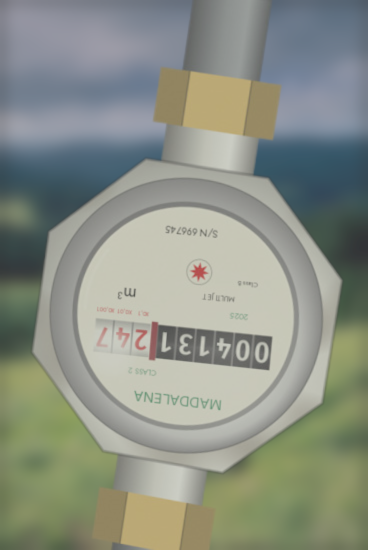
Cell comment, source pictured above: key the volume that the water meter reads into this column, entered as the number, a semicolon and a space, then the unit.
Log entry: 4131.247; m³
